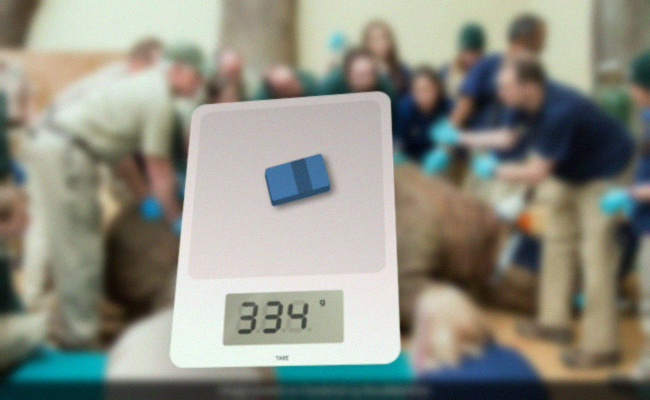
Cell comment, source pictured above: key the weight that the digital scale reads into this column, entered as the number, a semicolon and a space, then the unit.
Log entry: 334; g
